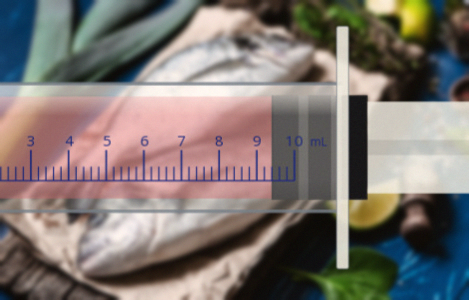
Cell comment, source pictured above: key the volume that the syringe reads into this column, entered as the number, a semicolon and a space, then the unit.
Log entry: 9.4; mL
